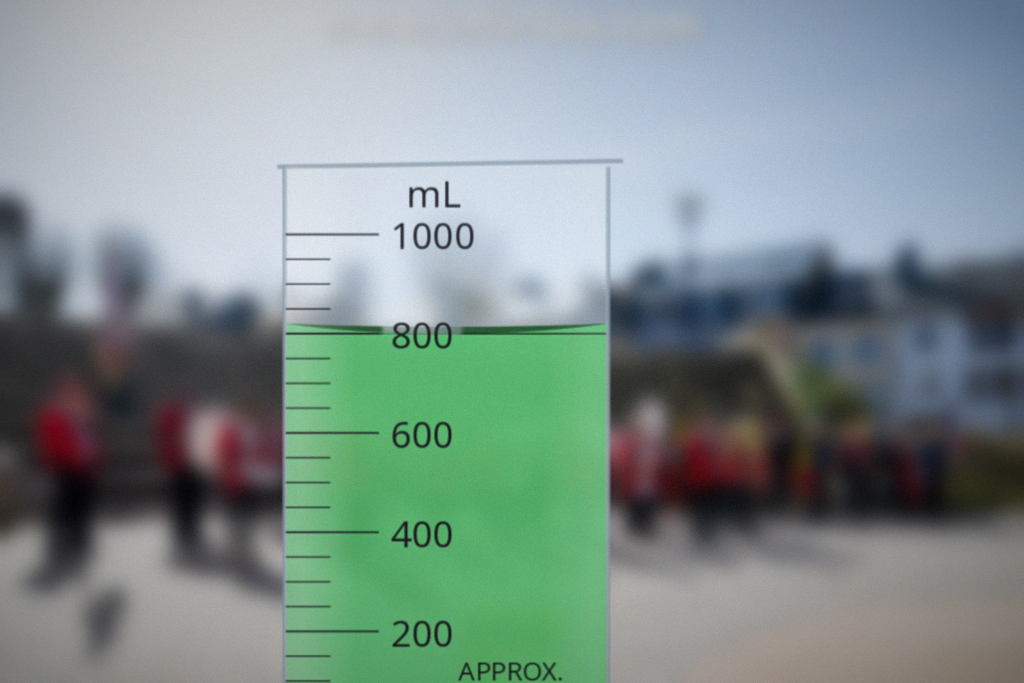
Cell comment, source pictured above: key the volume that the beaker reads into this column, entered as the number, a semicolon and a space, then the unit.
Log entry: 800; mL
